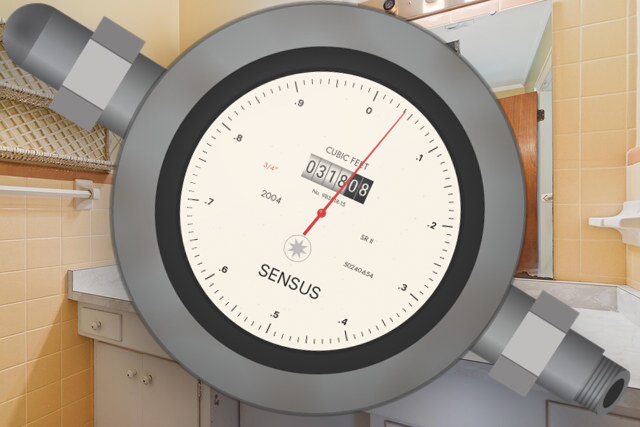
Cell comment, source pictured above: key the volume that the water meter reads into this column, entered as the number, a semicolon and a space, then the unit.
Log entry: 31808.04; ft³
